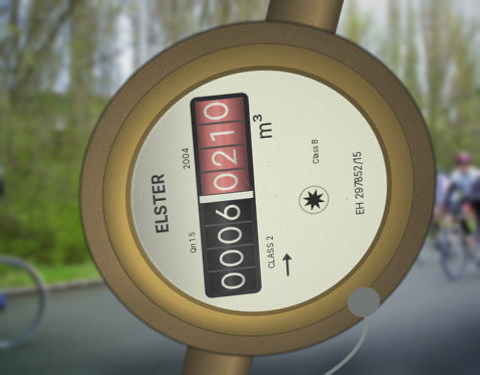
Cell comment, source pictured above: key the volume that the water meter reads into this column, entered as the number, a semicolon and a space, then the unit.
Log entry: 6.0210; m³
